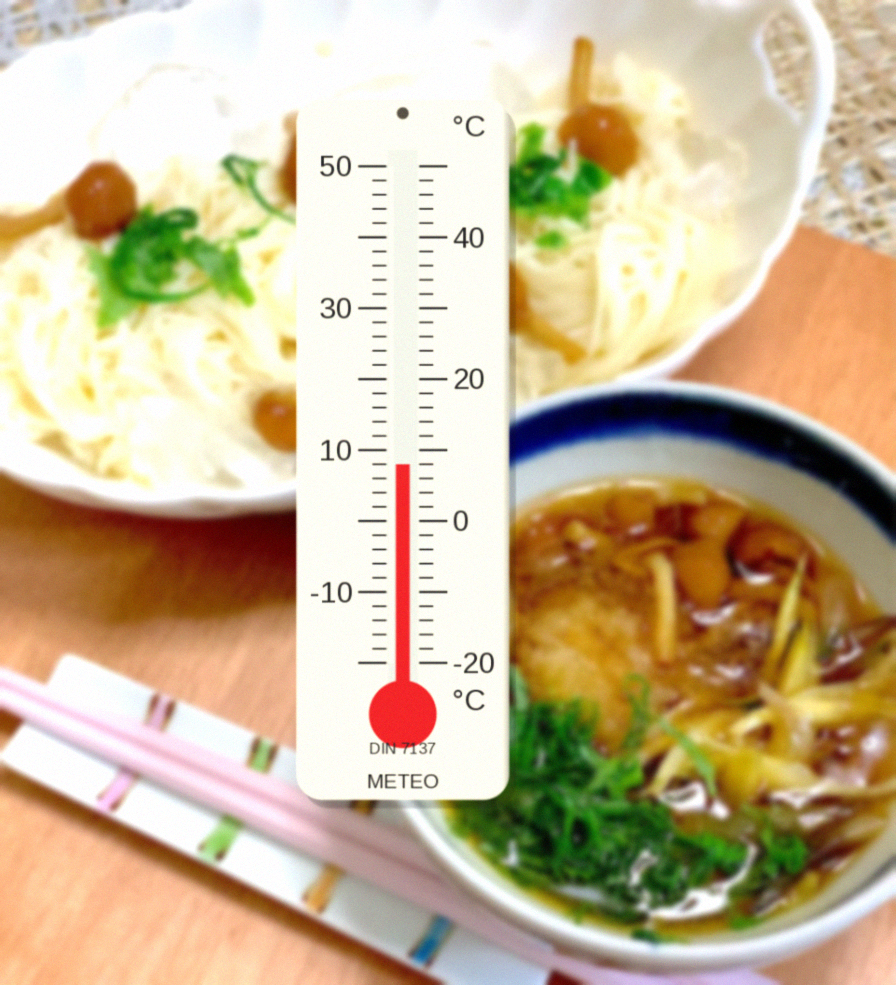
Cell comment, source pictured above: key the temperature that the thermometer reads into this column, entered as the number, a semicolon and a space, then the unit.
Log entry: 8; °C
